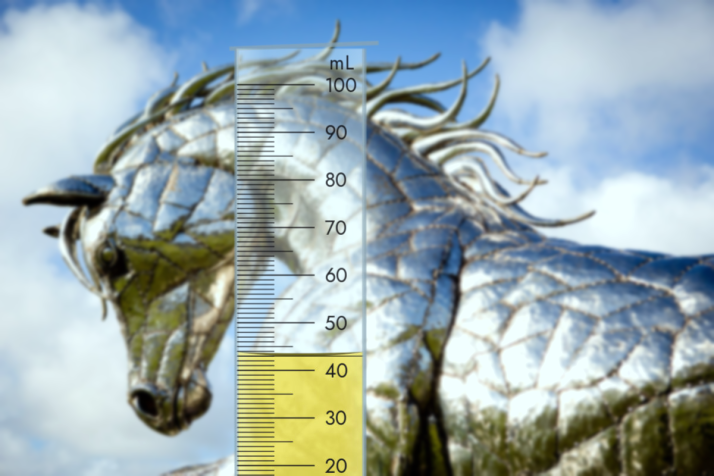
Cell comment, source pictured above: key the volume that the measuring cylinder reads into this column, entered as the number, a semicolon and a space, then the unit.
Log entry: 43; mL
